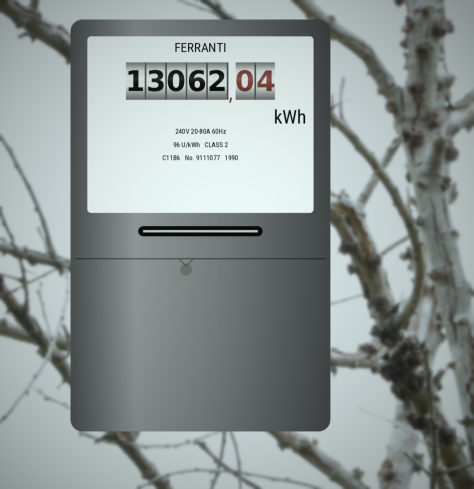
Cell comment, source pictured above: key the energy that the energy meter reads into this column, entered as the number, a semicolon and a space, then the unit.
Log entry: 13062.04; kWh
